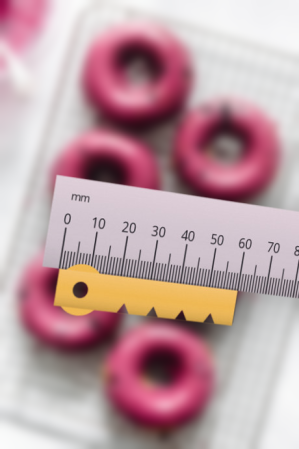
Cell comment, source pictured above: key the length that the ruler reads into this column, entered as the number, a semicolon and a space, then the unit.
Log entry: 60; mm
